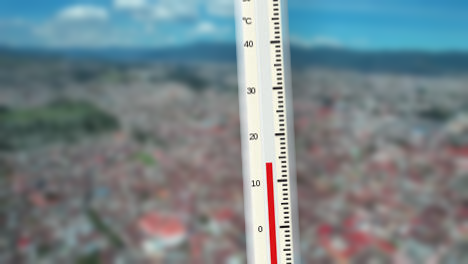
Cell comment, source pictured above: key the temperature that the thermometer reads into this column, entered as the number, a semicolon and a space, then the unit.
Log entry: 14; °C
